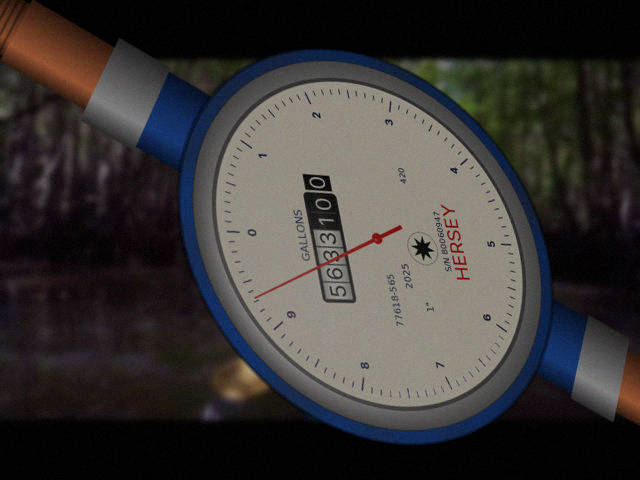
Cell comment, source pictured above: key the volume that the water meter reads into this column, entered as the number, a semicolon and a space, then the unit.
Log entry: 5633099.3; gal
